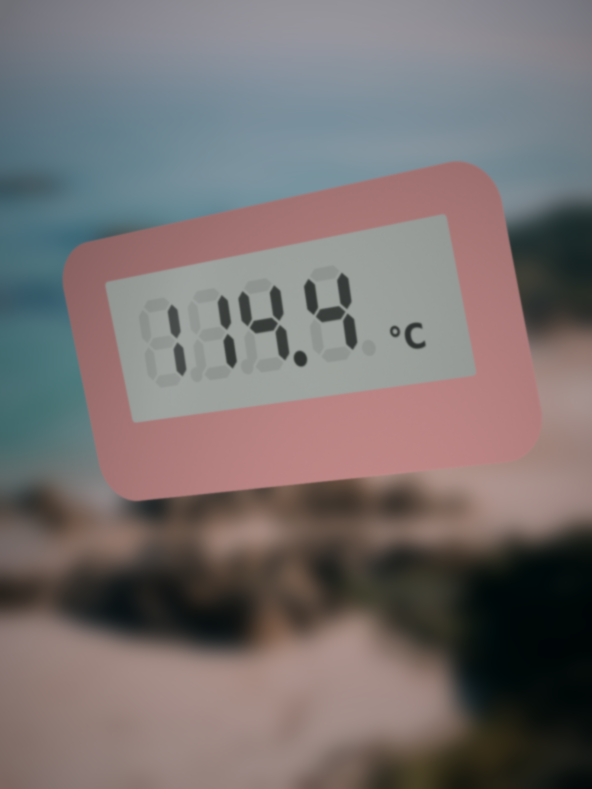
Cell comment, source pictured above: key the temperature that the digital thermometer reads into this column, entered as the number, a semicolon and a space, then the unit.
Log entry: 114.4; °C
